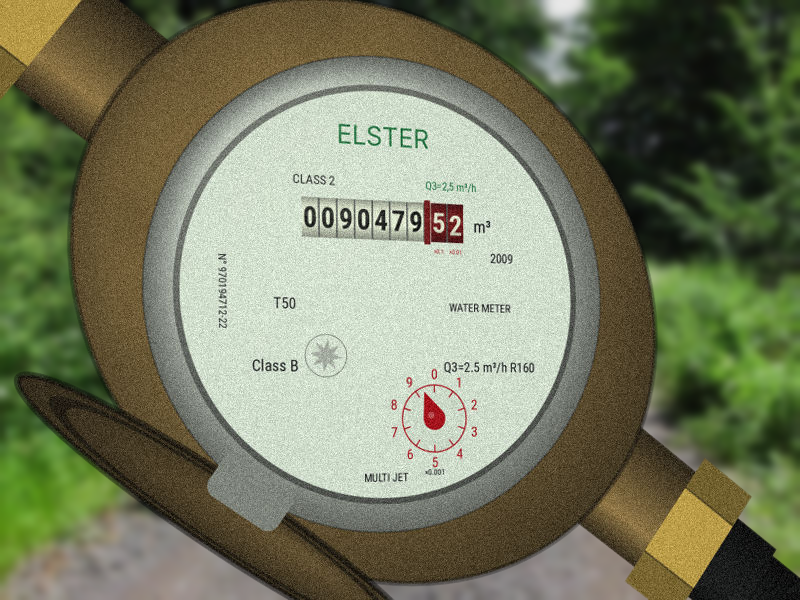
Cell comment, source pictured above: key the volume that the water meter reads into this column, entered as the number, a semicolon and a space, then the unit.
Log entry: 90479.519; m³
